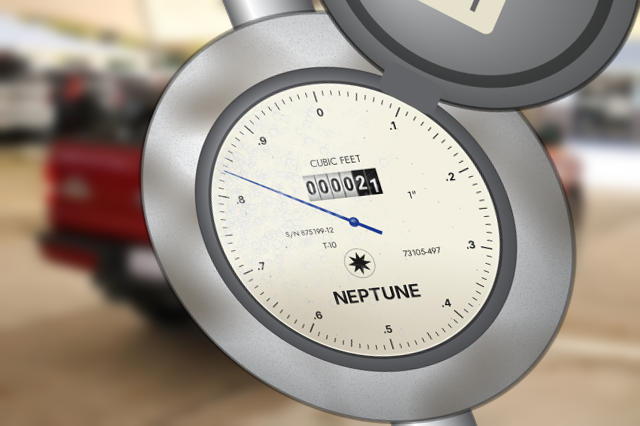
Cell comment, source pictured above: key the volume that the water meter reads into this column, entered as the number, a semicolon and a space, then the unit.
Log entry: 20.83; ft³
